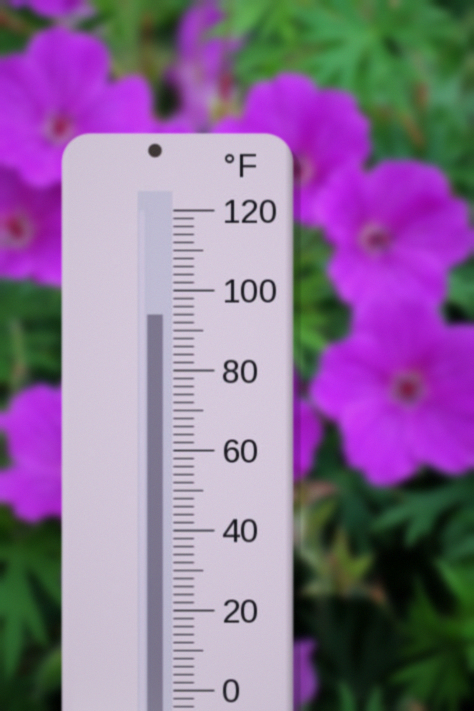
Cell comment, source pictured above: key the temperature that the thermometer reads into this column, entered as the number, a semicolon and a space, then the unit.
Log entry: 94; °F
